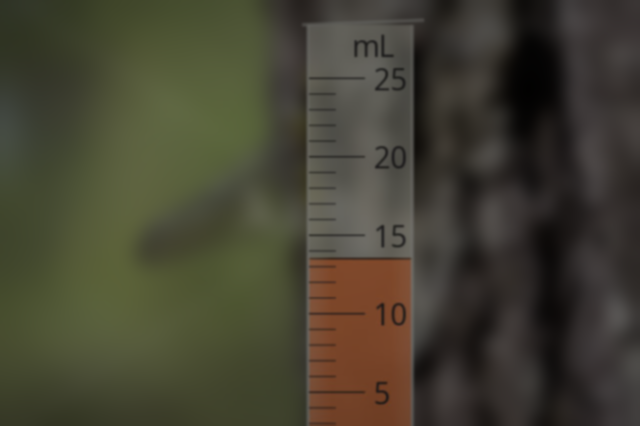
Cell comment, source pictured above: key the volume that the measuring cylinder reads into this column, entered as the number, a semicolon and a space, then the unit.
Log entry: 13.5; mL
